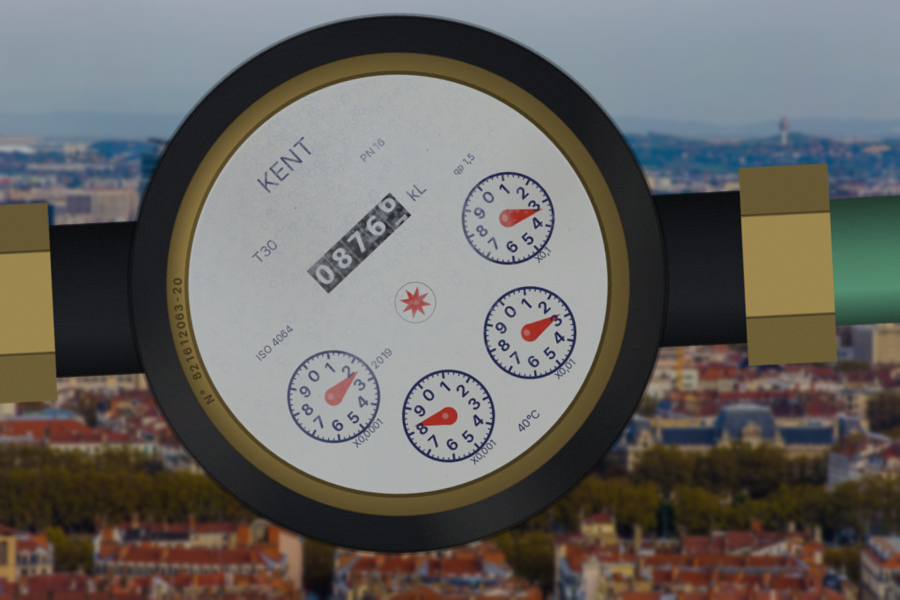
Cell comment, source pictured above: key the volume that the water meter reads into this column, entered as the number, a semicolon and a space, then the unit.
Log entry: 8766.3282; kL
